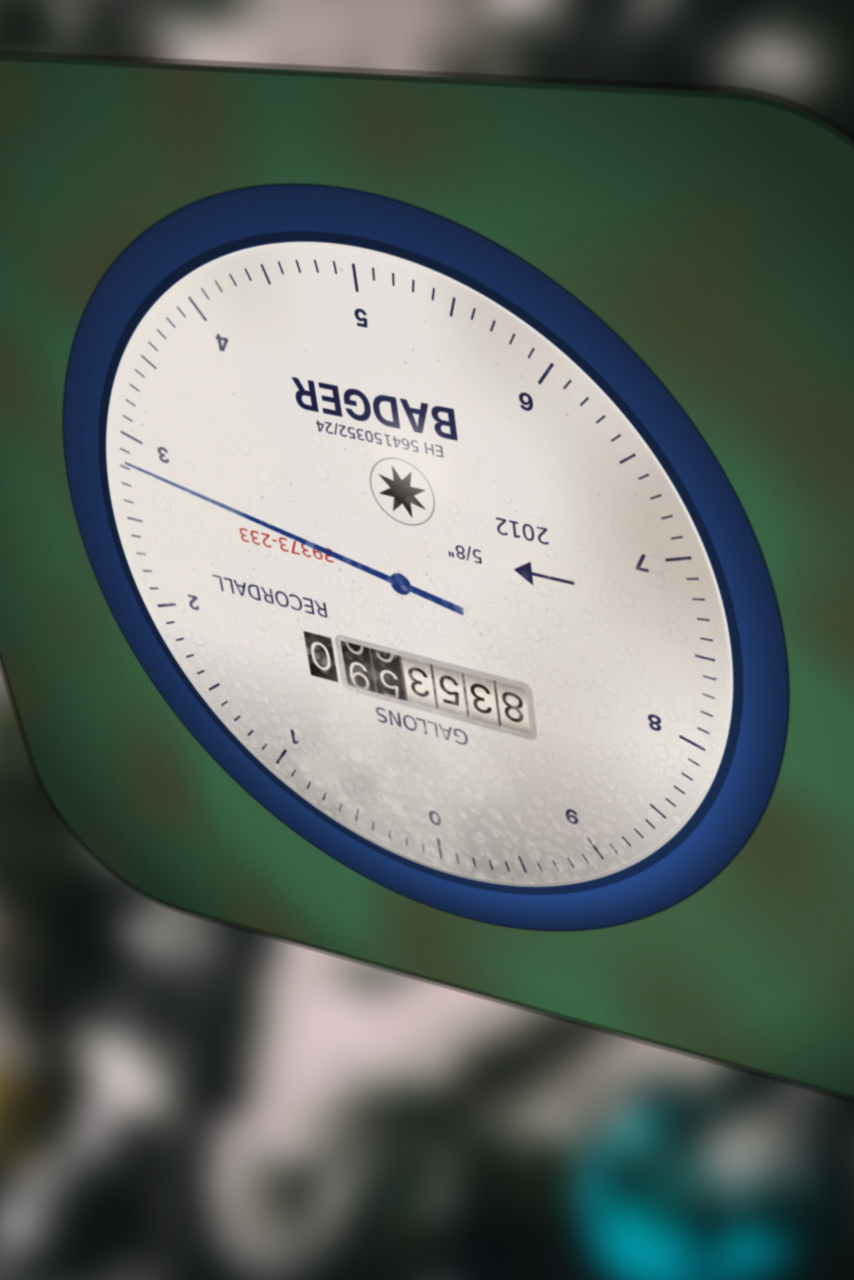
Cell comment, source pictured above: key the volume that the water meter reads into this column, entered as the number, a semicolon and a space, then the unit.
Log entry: 8353592.8; gal
